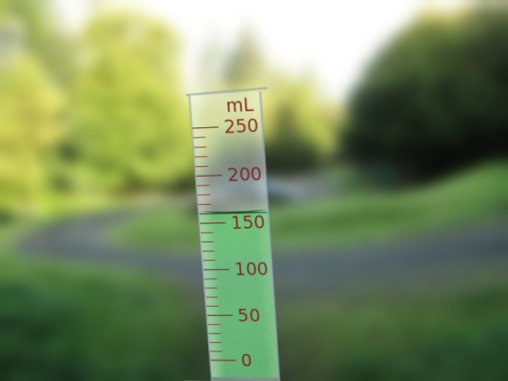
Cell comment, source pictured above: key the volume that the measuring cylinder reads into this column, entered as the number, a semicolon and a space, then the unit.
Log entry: 160; mL
